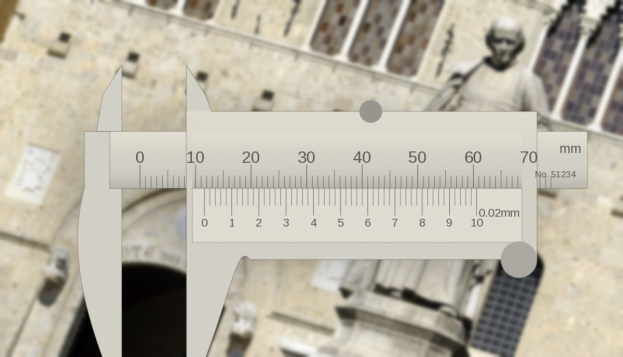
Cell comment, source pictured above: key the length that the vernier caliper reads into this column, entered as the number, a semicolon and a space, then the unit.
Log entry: 11.6; mm
